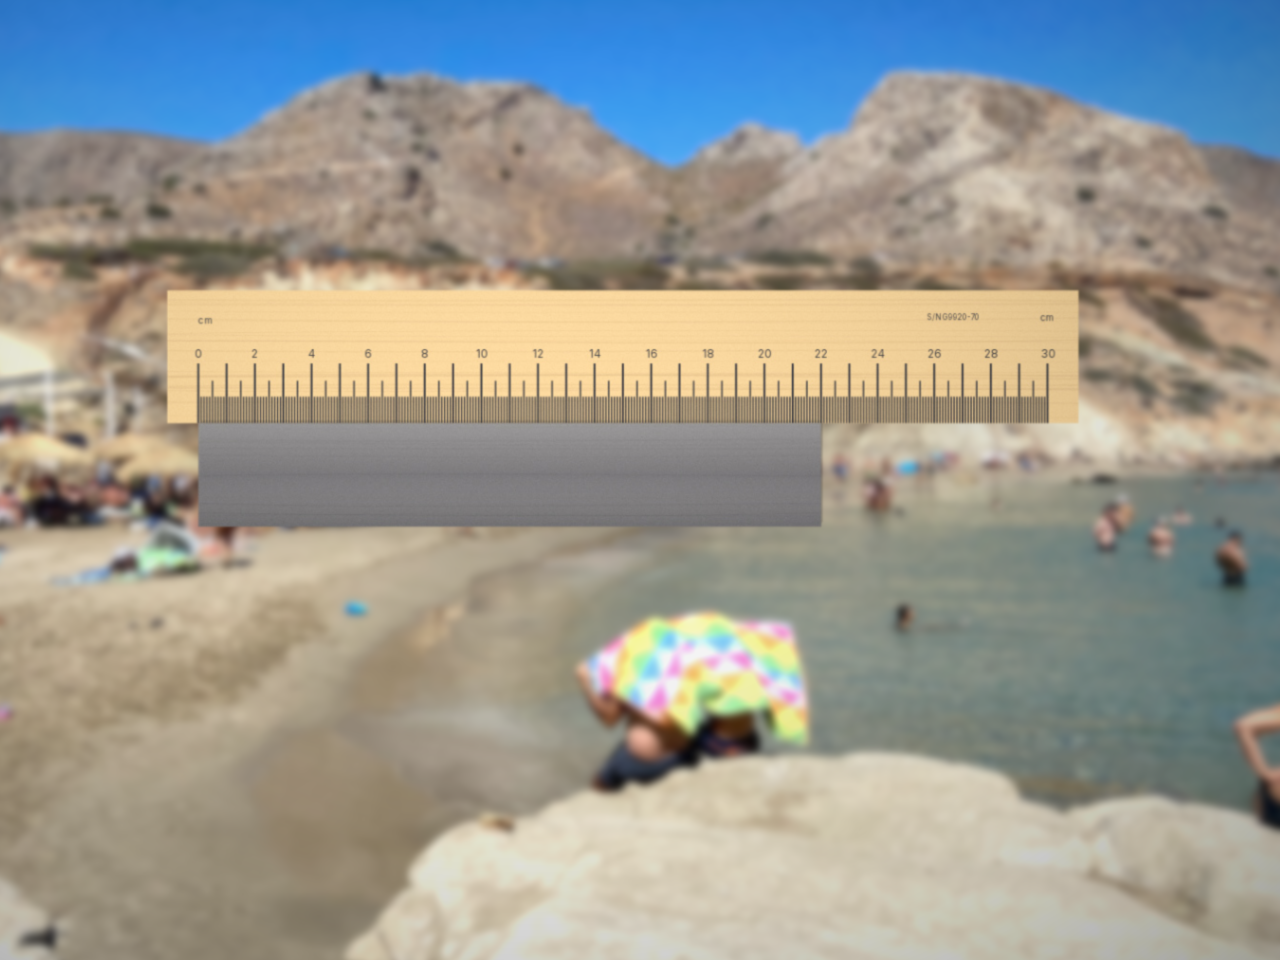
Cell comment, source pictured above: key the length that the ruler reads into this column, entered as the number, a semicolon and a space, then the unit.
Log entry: 22; cm
